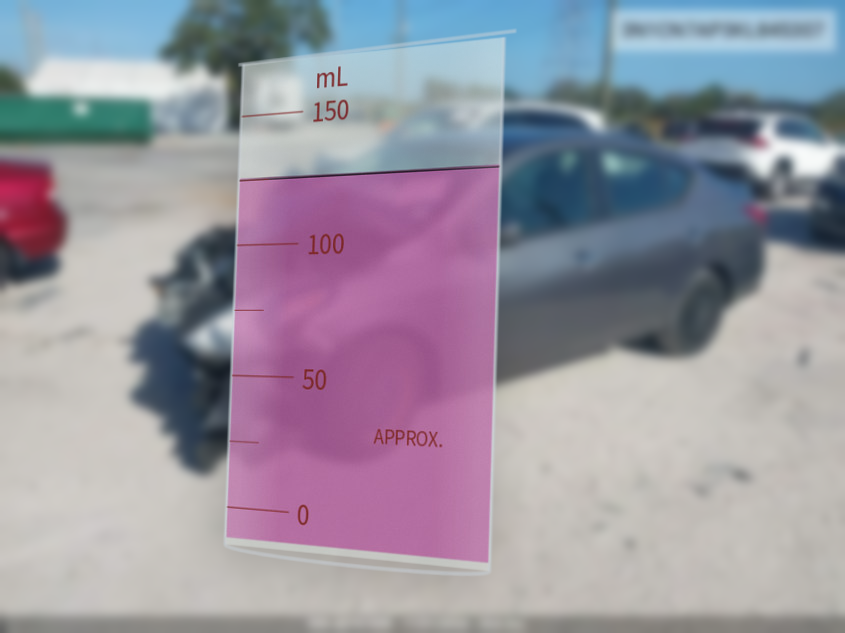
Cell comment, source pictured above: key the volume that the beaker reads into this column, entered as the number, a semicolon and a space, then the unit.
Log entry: 125; mL
